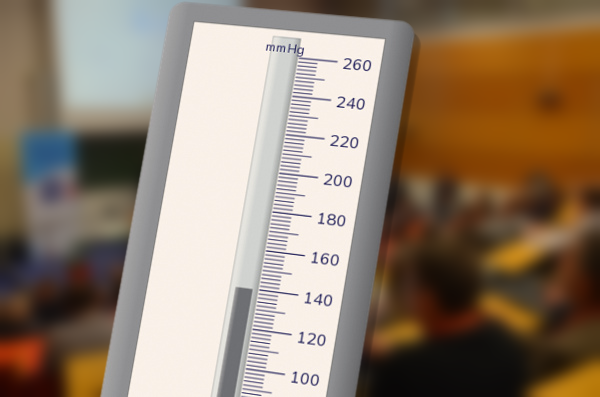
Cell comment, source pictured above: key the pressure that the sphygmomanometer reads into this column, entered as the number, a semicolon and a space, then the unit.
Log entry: 140; mmHg
